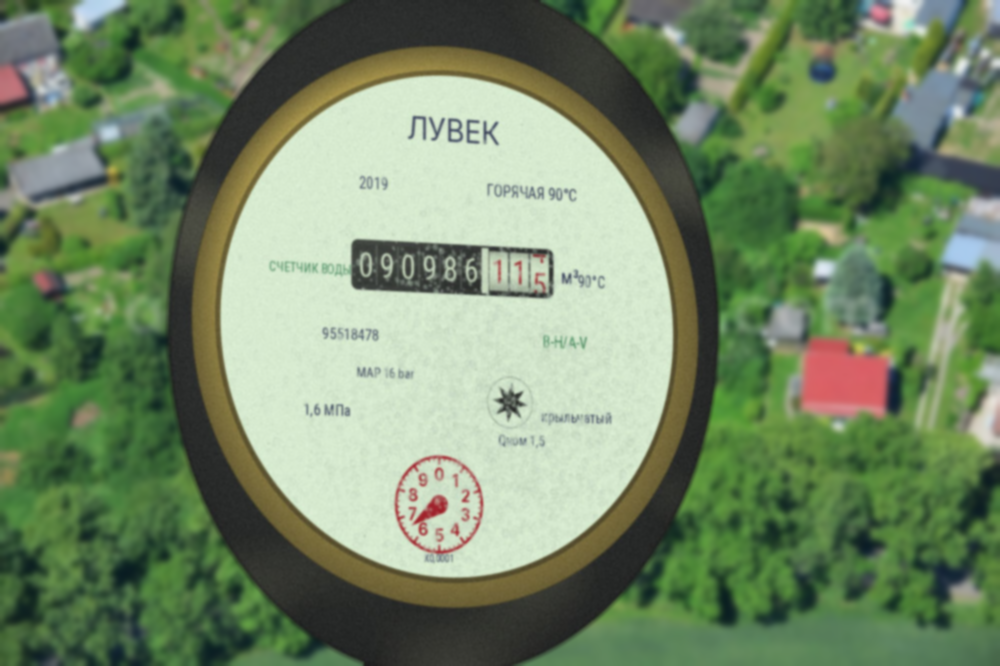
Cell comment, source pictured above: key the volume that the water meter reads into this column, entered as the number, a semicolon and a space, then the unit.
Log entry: 90986.1146; m³
